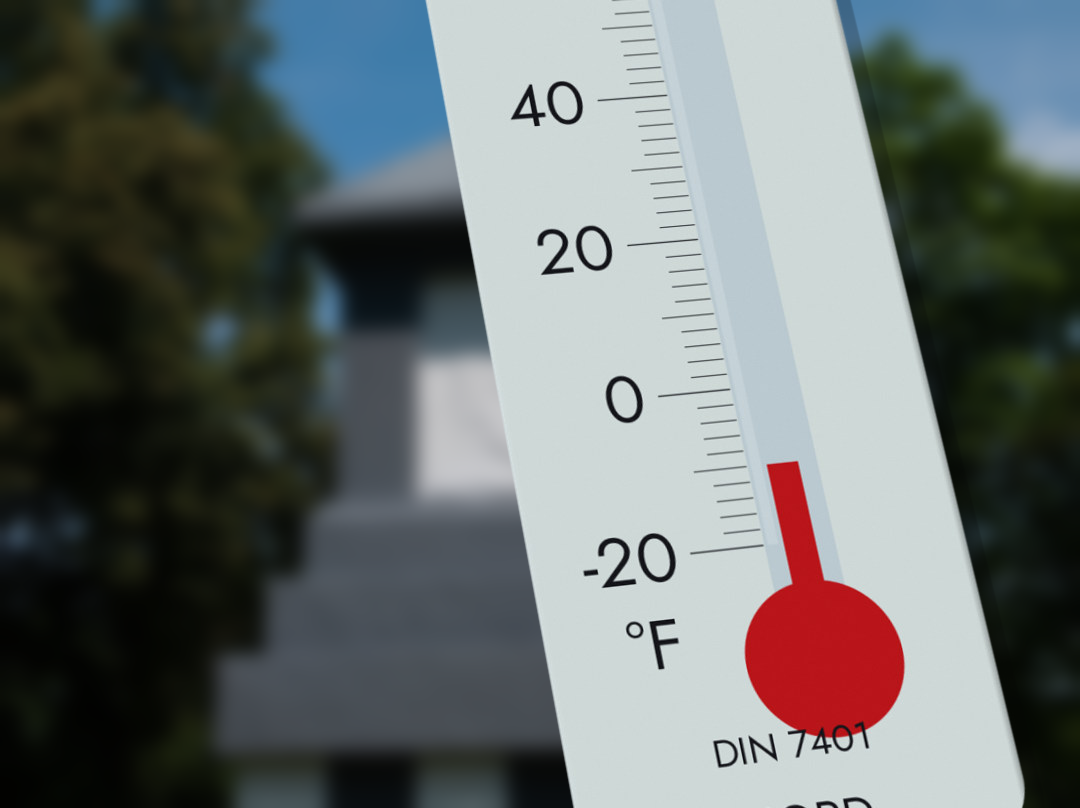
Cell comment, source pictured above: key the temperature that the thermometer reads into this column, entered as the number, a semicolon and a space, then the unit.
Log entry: -10; °F
